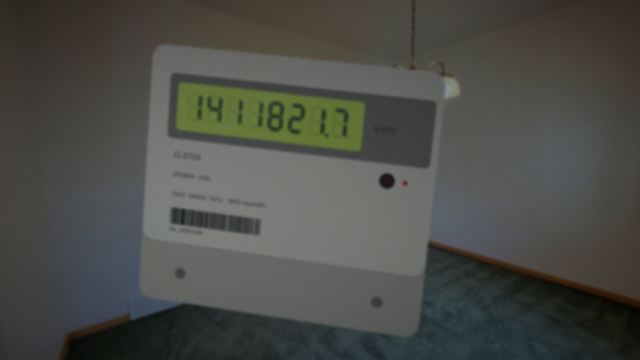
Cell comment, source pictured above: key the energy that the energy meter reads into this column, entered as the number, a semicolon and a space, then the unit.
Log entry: 1411821.7; kWh
